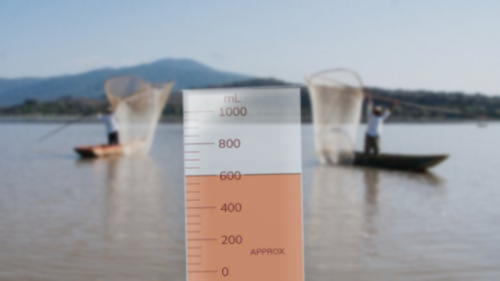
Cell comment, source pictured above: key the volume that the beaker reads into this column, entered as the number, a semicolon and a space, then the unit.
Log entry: 600; mL
